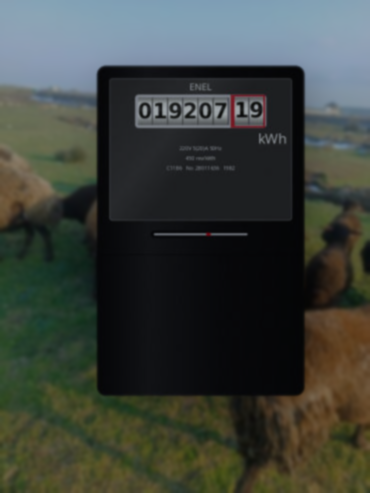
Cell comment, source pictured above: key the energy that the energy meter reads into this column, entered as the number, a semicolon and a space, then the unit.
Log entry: 19207.19; kWh
